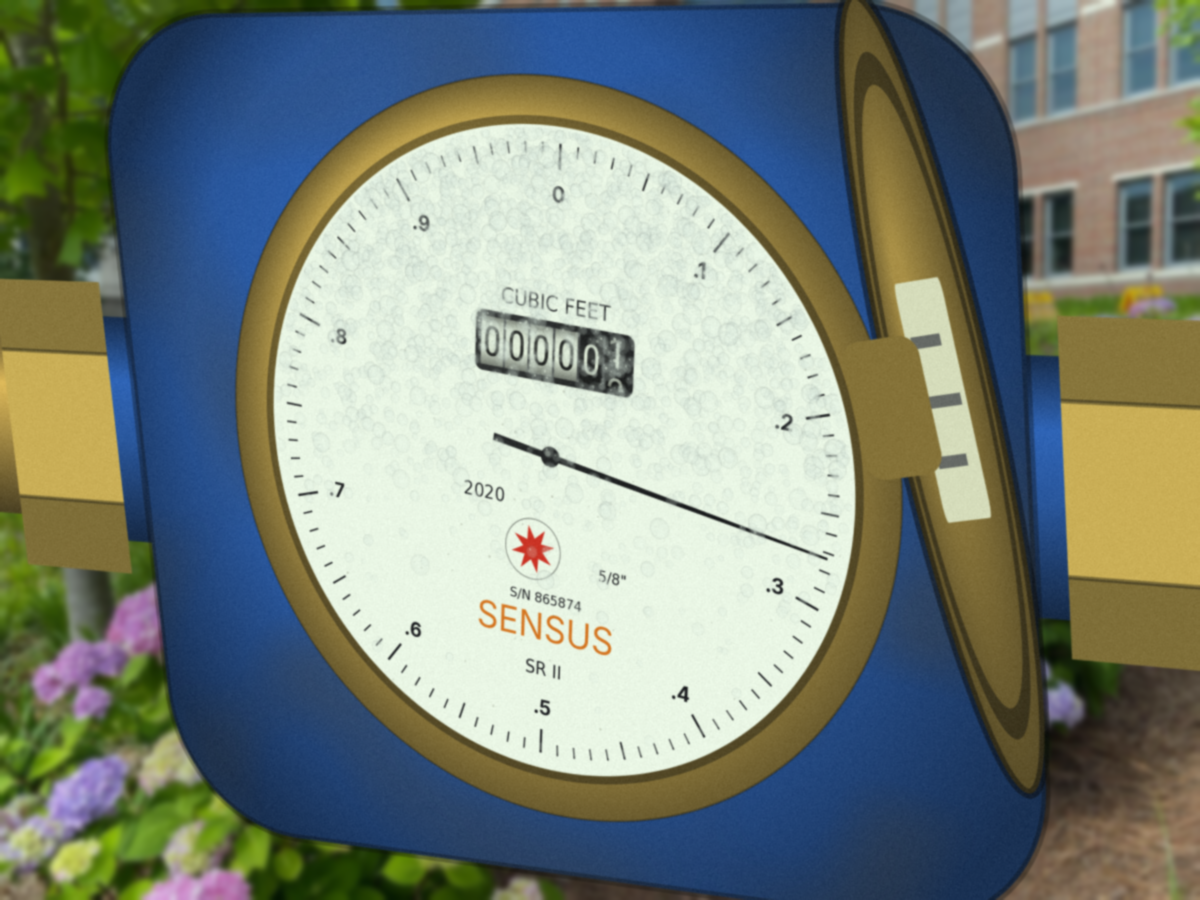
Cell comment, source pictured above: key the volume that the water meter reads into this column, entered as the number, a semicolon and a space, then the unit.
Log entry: 1.27; ft³
